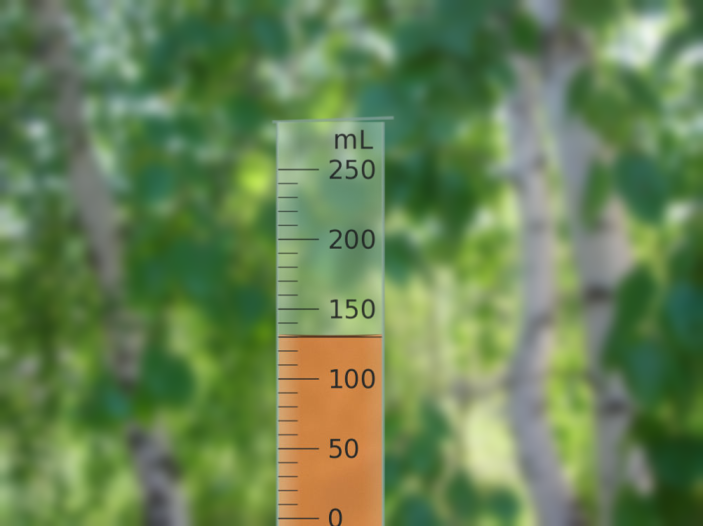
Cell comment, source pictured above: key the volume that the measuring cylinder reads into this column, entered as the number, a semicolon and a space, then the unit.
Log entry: 130; mL
